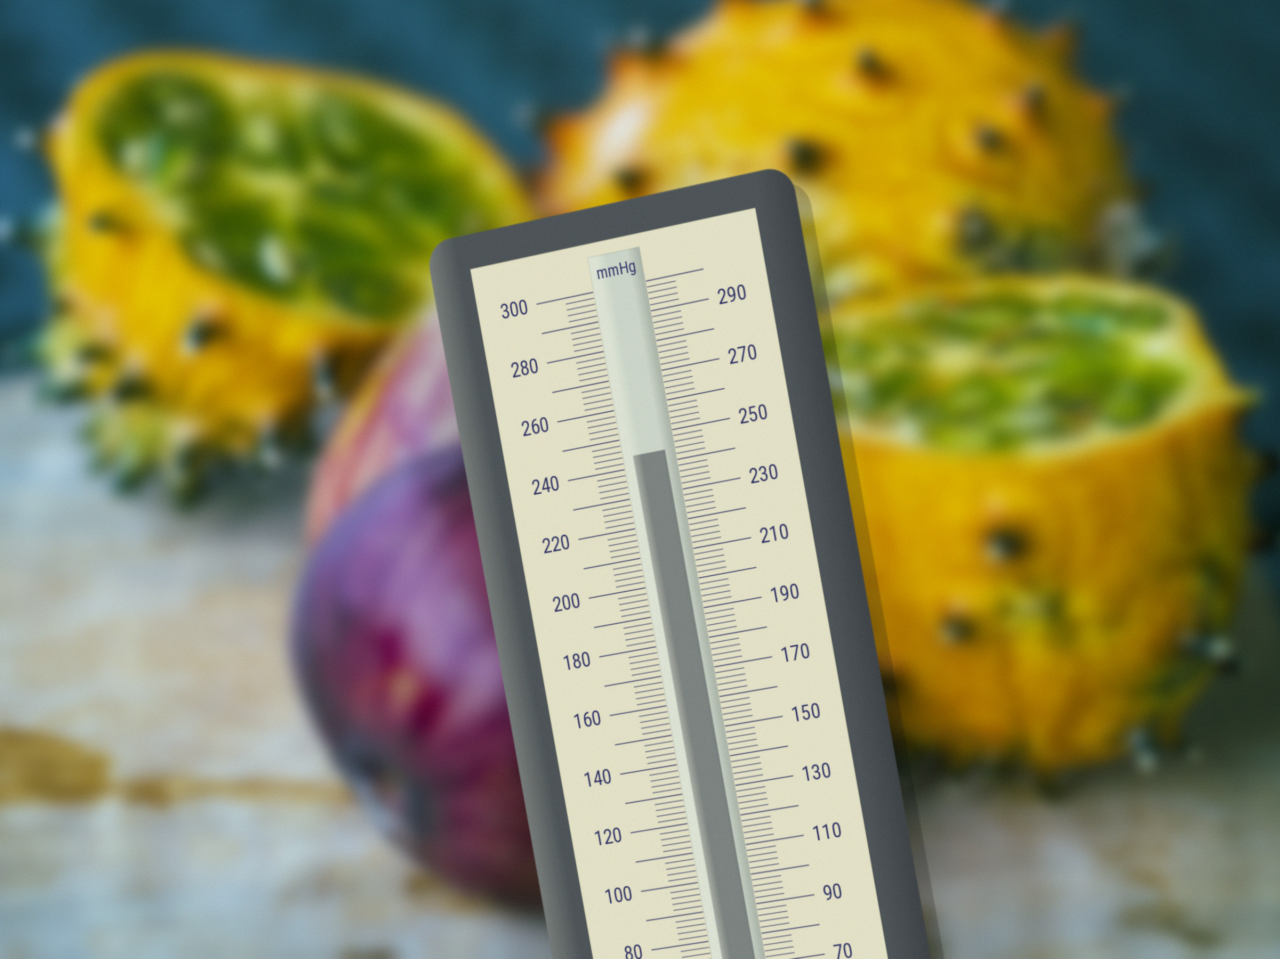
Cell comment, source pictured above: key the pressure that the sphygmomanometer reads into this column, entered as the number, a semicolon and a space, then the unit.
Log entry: 244; mmHg
